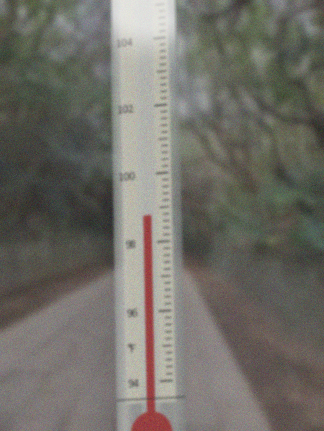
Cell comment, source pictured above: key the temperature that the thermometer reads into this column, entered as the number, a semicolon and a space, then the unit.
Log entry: 98.8; °F
